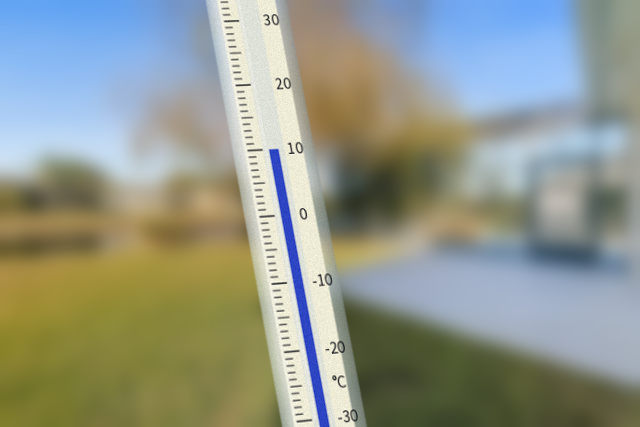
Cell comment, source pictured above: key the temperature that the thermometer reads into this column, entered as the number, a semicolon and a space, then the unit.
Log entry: 10; °C
